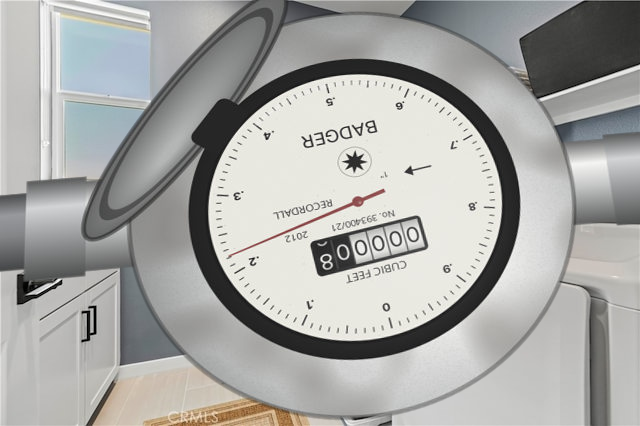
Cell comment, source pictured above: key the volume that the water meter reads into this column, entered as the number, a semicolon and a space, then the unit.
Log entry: 8.22; ft³
